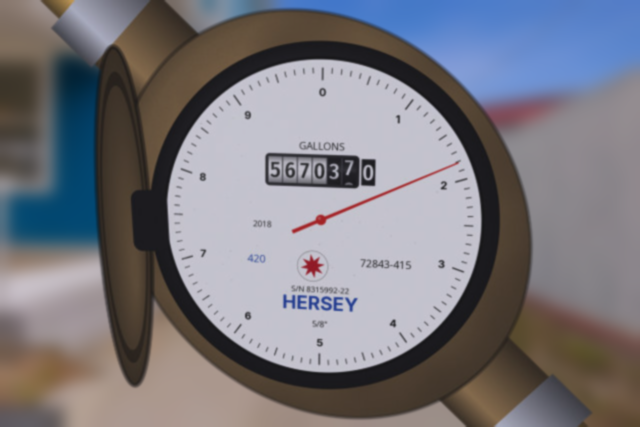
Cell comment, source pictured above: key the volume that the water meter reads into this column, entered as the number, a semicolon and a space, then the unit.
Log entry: 5670371.8; gal
